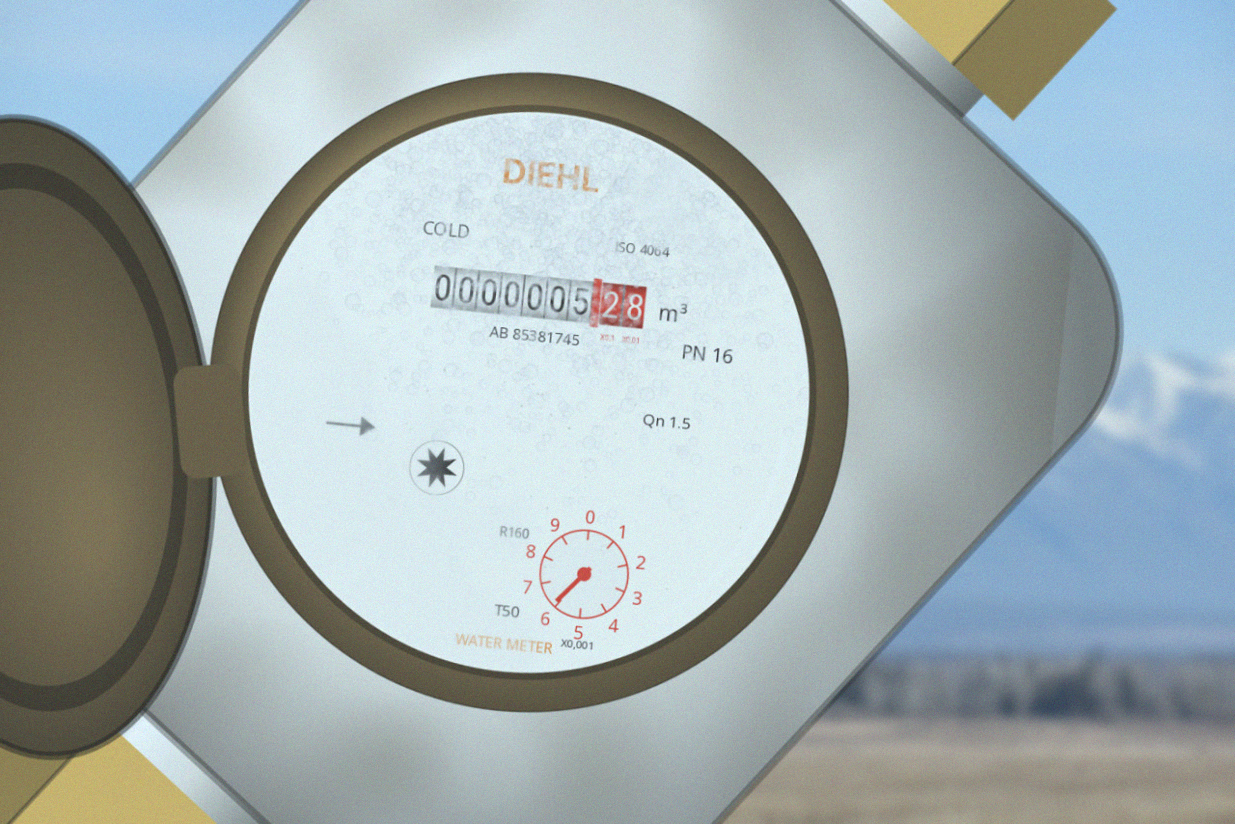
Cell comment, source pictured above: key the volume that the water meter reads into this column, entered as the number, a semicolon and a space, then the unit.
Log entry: 5.286; m³
